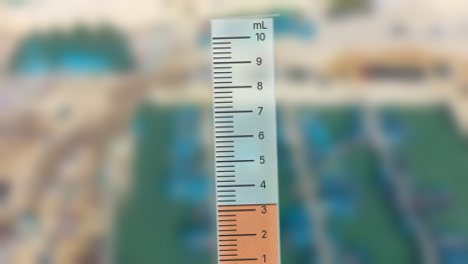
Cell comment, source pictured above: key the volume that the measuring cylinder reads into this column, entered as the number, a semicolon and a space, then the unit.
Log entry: 3.2; mL
